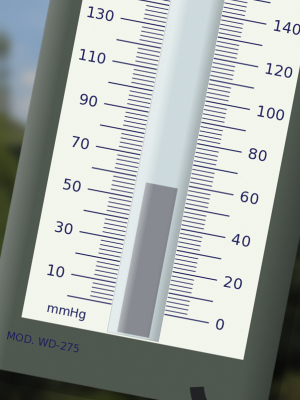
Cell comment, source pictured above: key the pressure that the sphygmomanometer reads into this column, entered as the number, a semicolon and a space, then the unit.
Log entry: 58; mmHg
